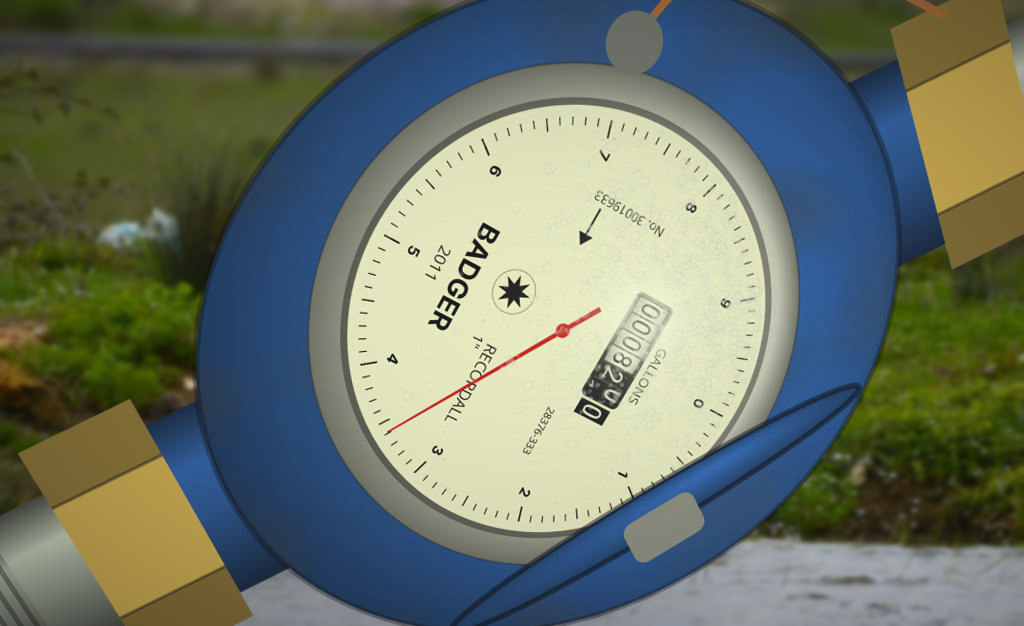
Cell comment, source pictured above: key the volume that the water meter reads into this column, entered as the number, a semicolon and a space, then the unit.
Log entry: 8203.4; gal
